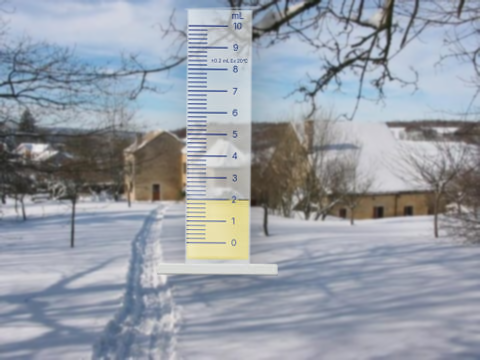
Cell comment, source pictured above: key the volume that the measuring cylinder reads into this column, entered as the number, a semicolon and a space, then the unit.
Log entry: 2; mL
